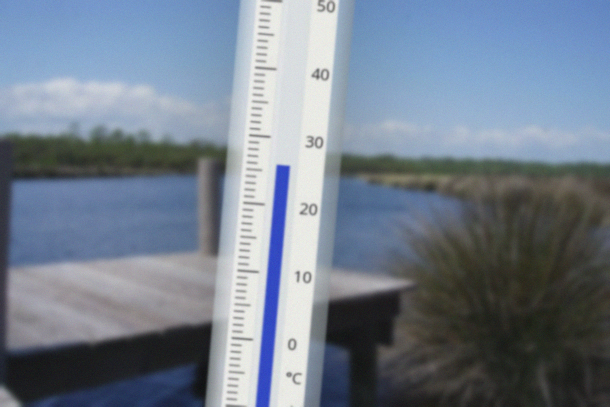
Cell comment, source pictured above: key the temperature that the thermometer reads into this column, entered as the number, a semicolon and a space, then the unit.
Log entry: 26; °C
